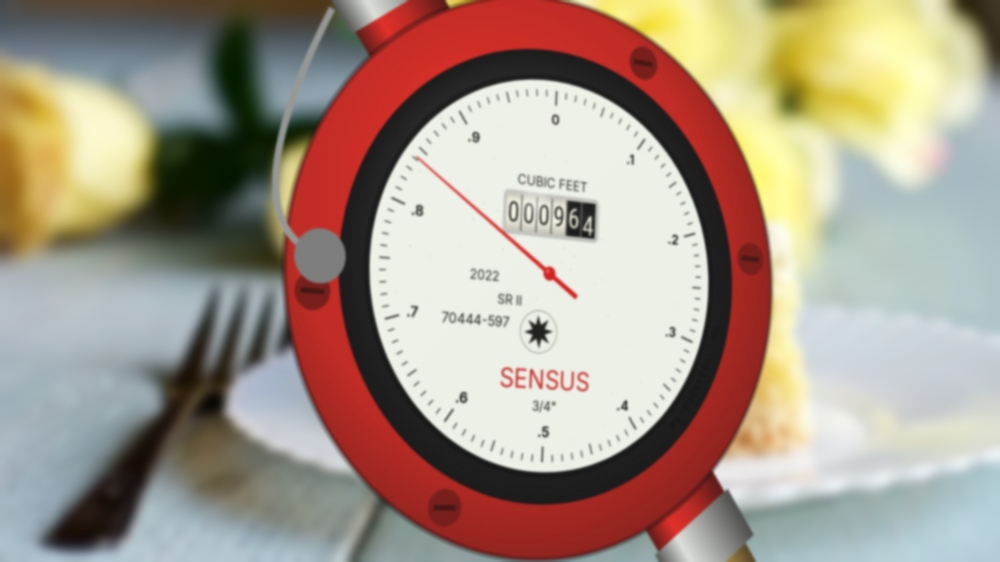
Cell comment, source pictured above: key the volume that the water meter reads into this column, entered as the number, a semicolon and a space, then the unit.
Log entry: 963.84; ft³
